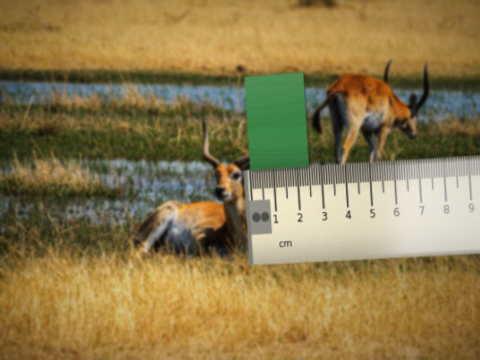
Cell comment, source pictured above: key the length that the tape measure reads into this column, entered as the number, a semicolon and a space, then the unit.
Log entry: 2.5; cm
